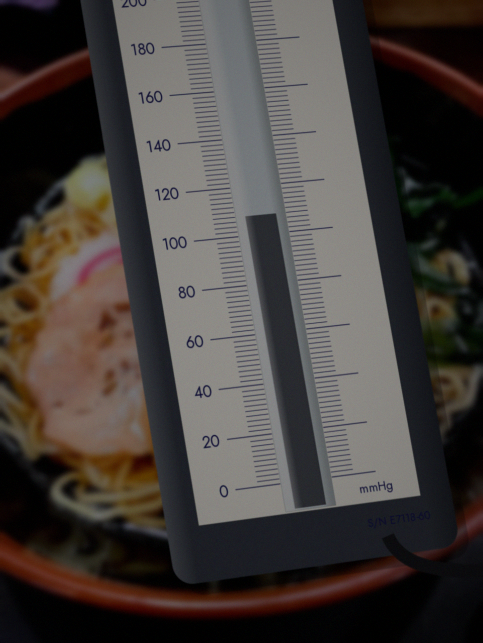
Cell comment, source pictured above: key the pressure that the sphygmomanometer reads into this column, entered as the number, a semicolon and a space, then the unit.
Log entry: 108; mmHg
